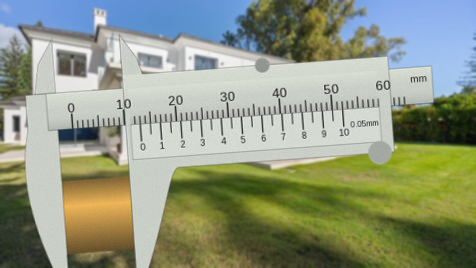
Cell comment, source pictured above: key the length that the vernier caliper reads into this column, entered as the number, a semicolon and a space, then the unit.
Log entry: 13.0; mm
